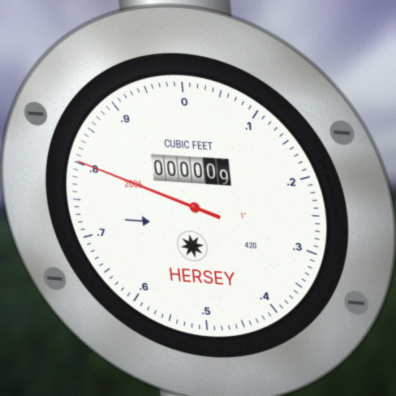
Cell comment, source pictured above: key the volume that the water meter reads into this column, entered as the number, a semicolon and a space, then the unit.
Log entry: 8.80; ft³
